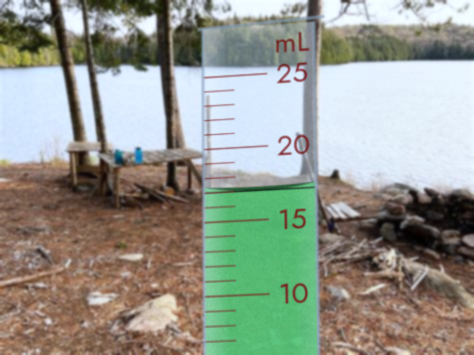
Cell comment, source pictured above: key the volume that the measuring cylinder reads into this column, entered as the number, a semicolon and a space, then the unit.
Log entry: 17; mL
